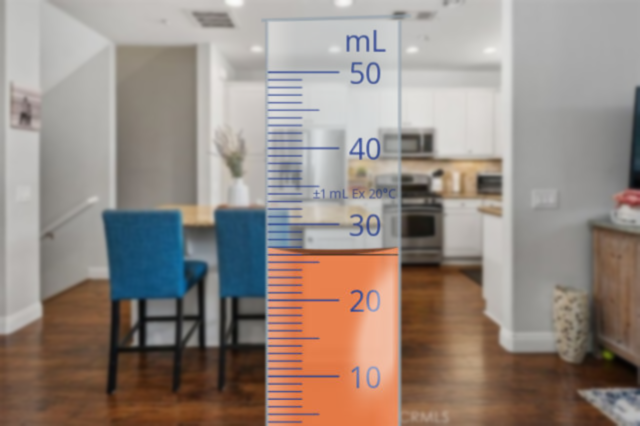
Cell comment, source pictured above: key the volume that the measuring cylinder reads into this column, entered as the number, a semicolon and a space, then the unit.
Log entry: 26; mL
